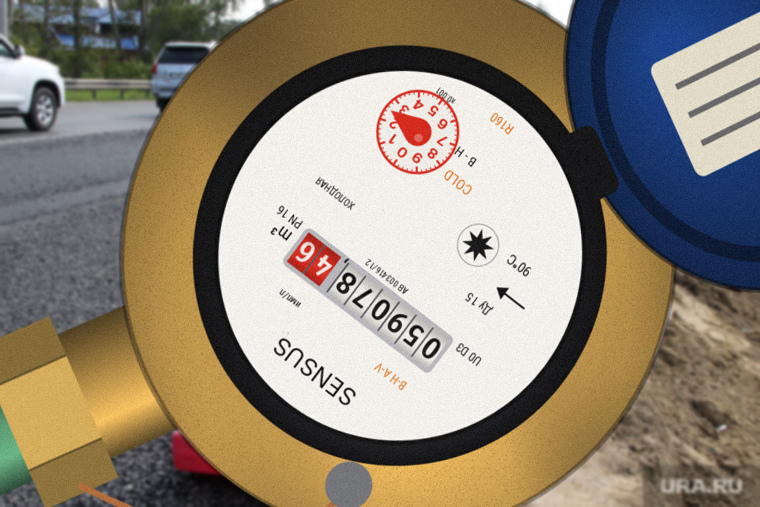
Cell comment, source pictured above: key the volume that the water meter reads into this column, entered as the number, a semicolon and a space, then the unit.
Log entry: 59078.462; m³
